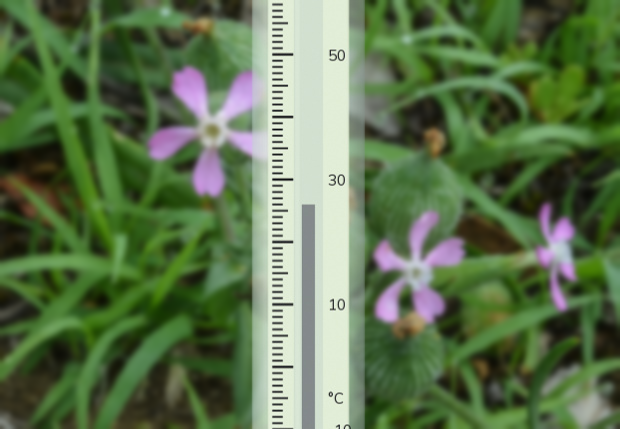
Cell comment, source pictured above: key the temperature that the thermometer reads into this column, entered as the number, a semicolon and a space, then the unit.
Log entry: 26; °C
